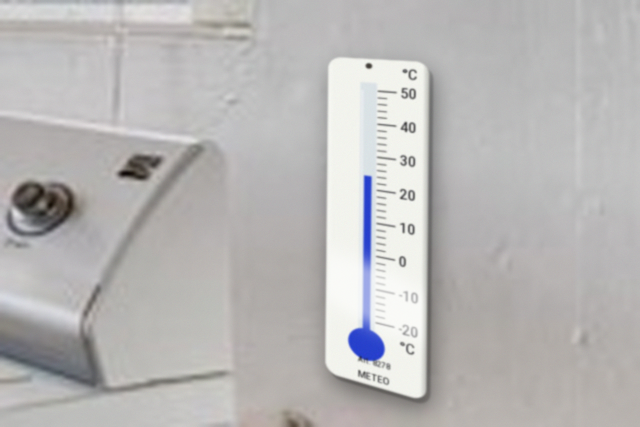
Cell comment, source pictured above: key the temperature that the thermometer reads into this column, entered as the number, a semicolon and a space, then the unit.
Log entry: 24; °C
